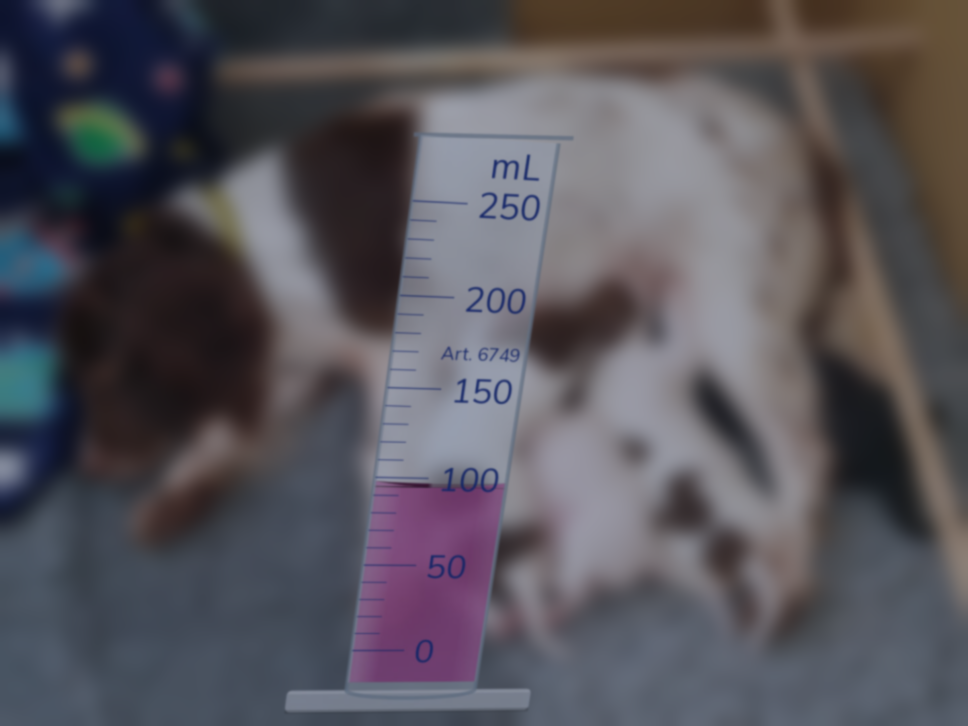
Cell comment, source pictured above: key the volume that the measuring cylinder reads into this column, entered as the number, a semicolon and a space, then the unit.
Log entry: 95; mL
